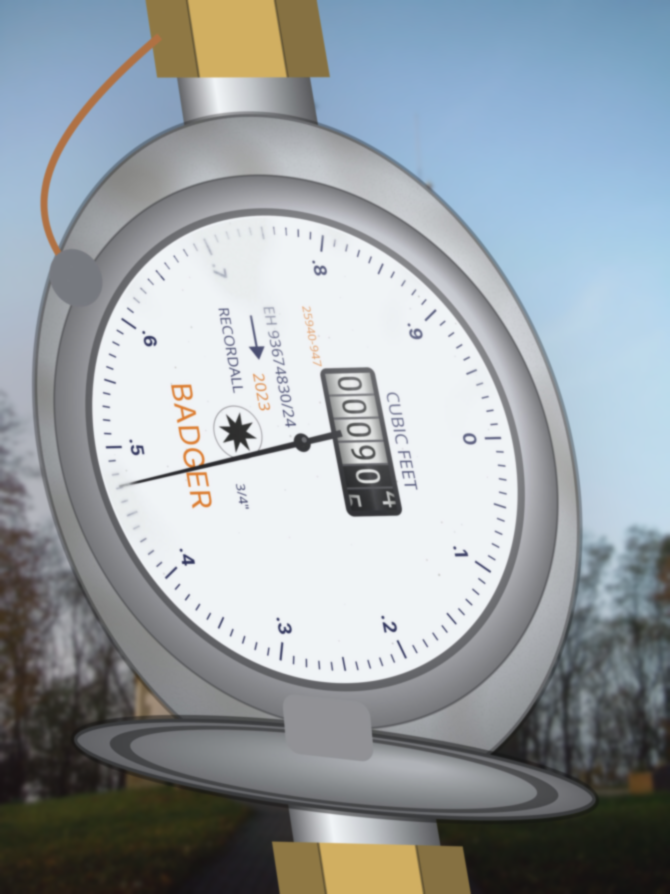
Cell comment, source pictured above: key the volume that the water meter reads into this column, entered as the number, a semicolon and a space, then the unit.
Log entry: 904.47; ft³
